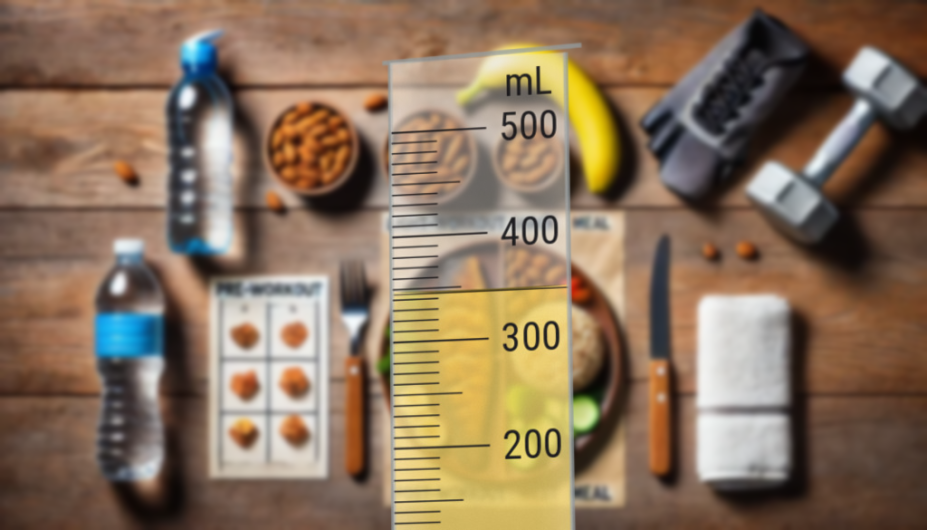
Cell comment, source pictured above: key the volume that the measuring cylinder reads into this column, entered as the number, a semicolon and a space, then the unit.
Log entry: 345; mL
